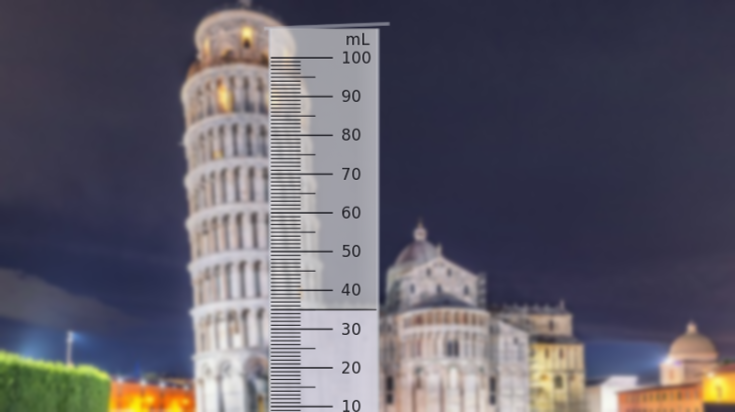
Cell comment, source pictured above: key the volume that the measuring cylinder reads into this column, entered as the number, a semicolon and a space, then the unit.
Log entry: 35; mL
